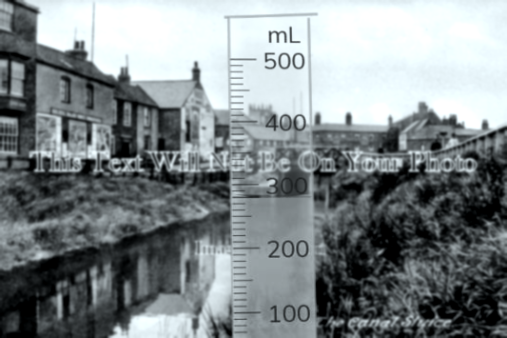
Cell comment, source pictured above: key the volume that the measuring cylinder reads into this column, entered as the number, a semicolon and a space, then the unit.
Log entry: 280; mL
